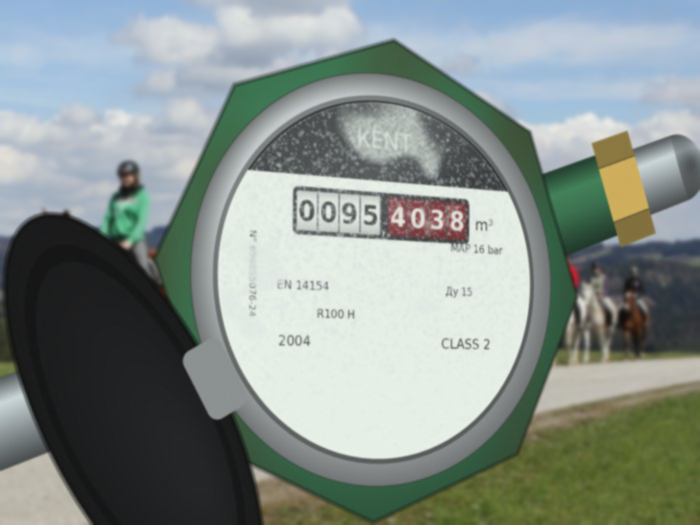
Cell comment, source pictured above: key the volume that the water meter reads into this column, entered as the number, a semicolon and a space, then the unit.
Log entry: 95.4038; m³
